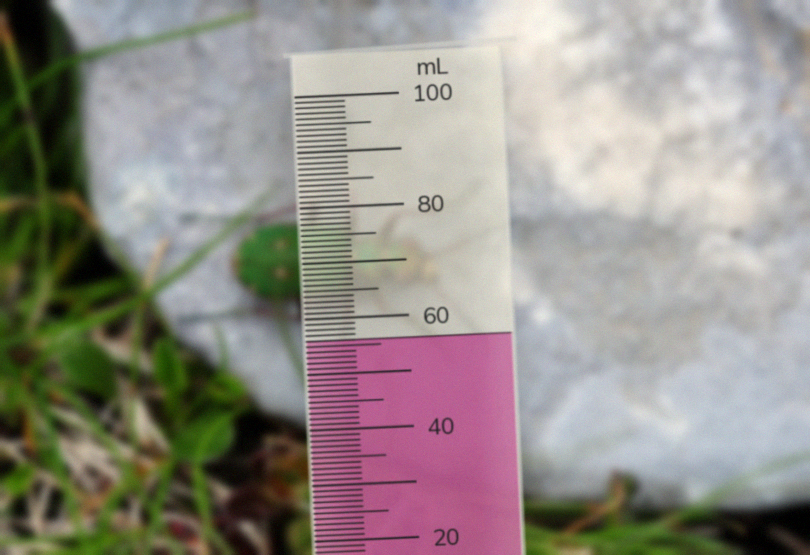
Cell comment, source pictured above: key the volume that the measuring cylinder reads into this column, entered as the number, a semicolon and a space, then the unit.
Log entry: 56; mL
